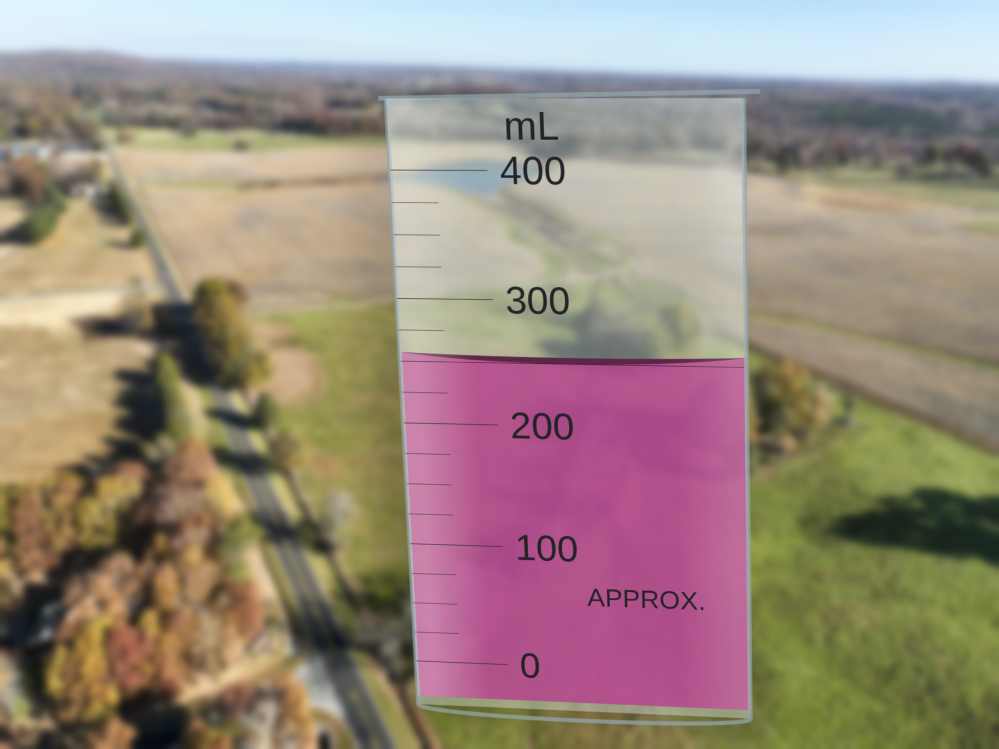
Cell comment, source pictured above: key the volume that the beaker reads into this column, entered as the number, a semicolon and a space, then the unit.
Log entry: 250; mL
